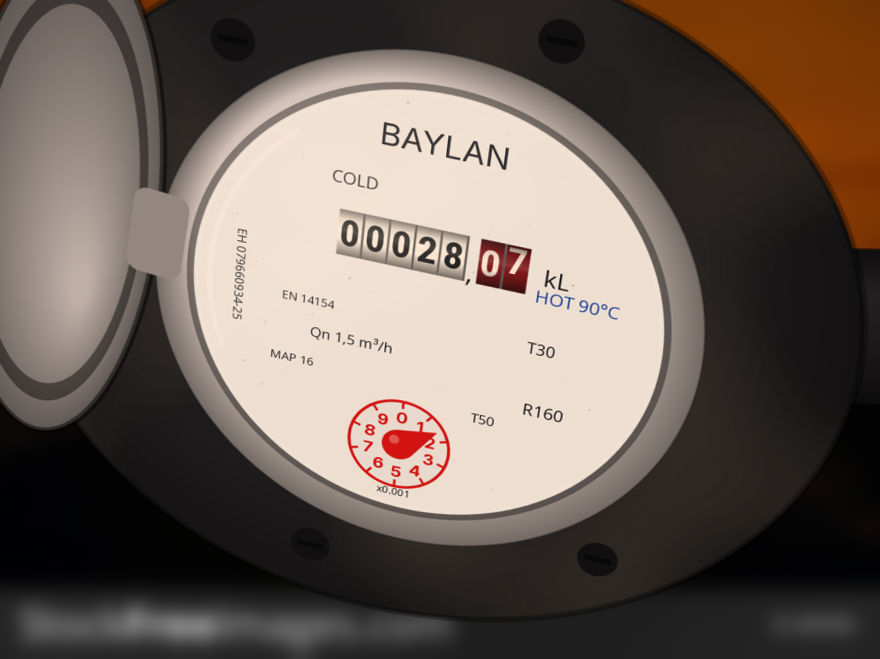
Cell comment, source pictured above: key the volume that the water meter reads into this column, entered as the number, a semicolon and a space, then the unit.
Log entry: 28.071; kL
